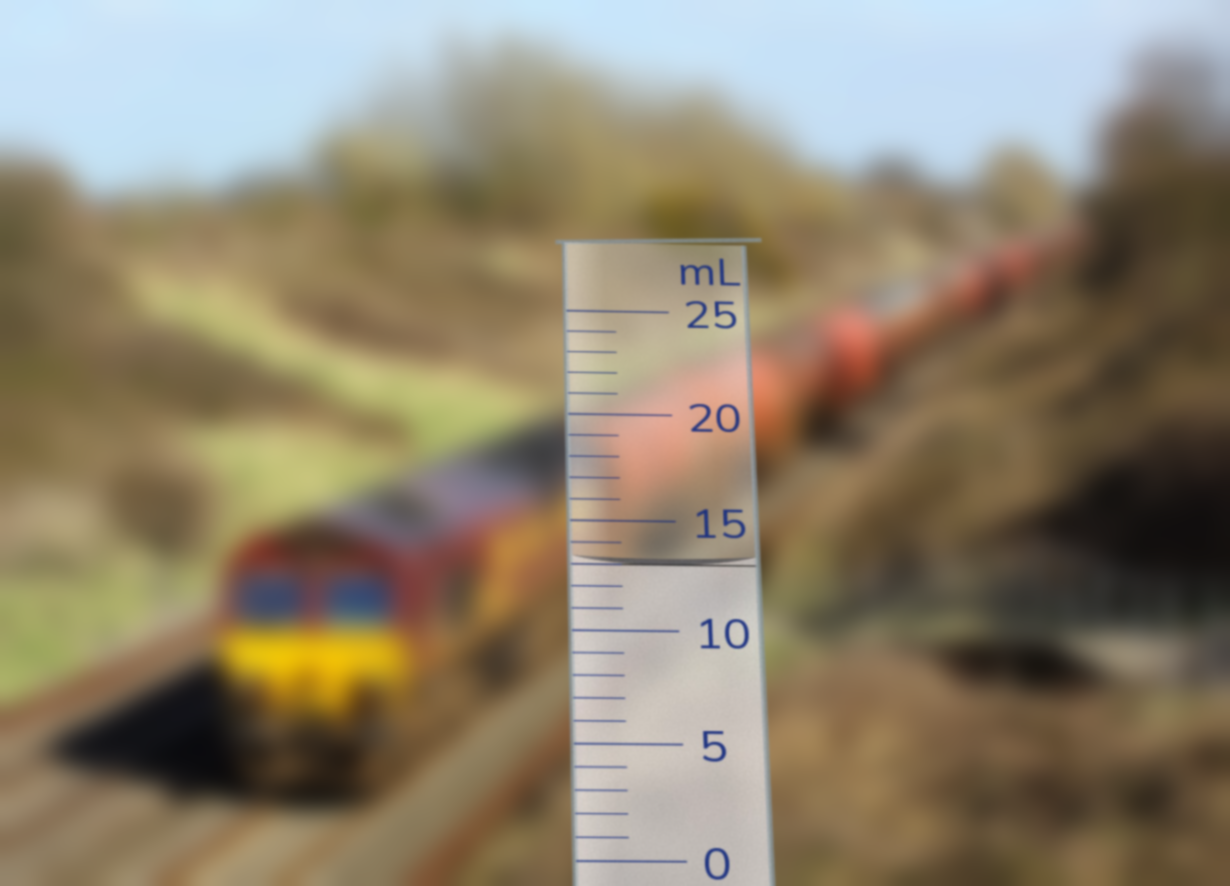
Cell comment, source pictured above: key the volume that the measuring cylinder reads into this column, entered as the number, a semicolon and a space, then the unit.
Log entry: 13; mL
